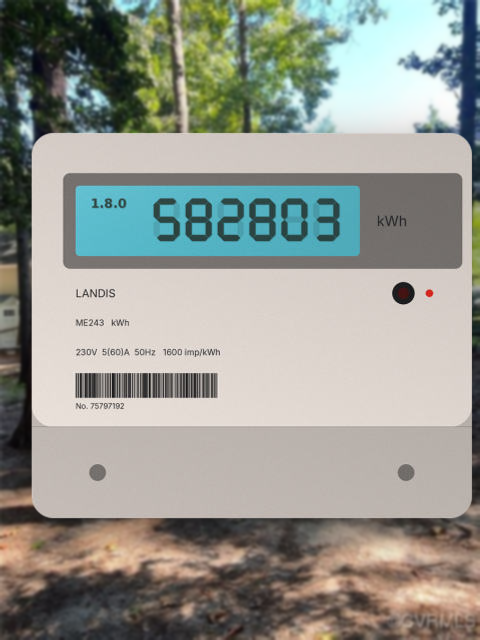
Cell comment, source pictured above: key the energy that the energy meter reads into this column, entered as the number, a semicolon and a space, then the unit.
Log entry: 582803; kWh
